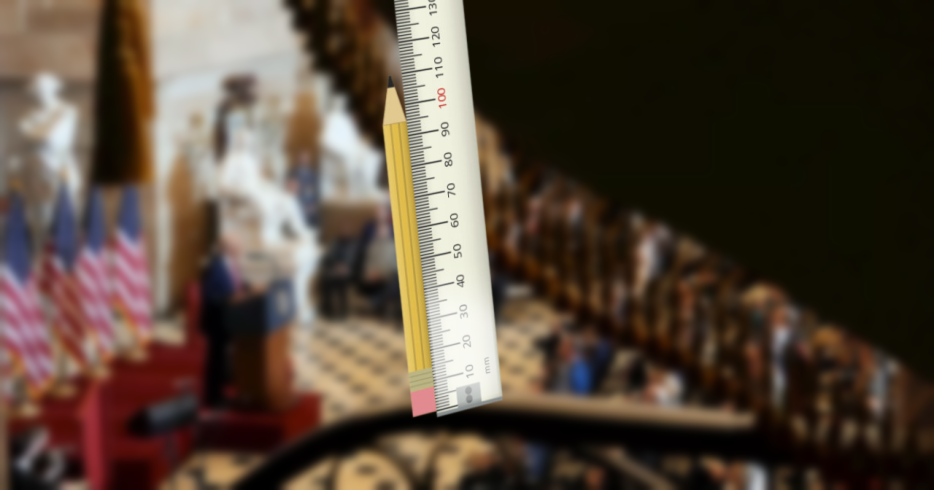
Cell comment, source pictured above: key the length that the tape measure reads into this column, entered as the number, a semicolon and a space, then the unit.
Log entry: 110; mm
